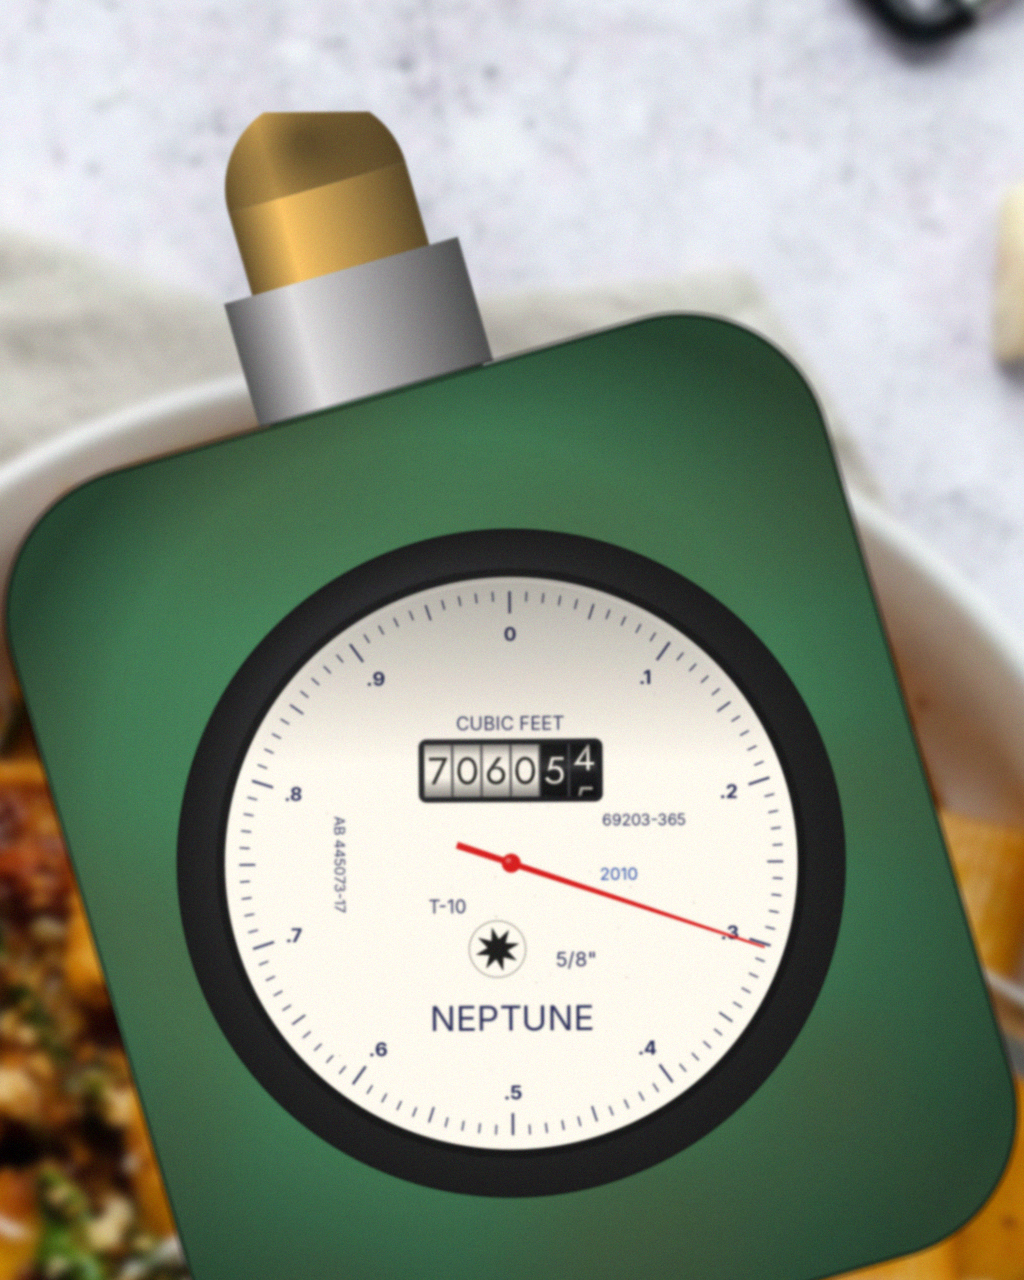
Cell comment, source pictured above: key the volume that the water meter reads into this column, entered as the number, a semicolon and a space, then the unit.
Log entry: 706054.30; ft³
